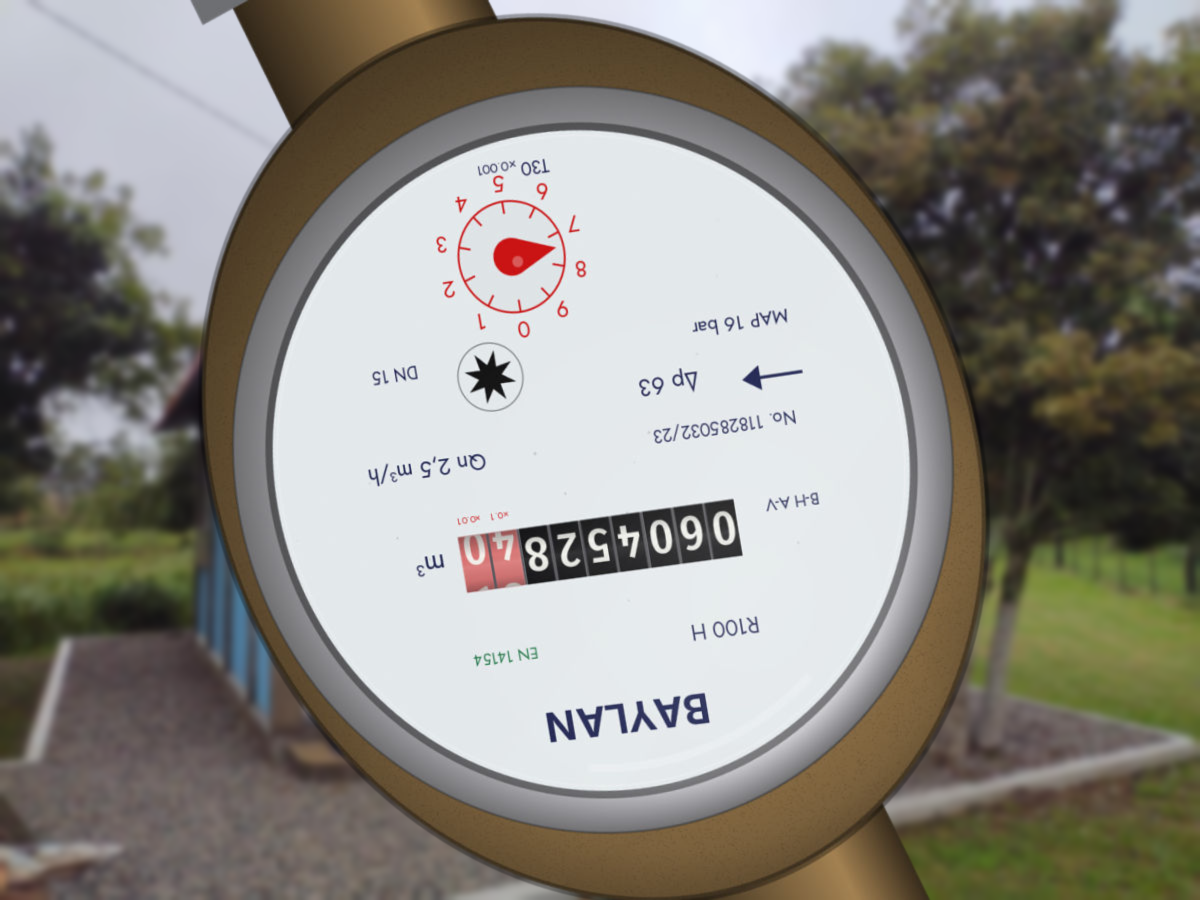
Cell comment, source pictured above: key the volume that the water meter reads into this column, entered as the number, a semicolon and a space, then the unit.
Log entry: 604528.397; m³
